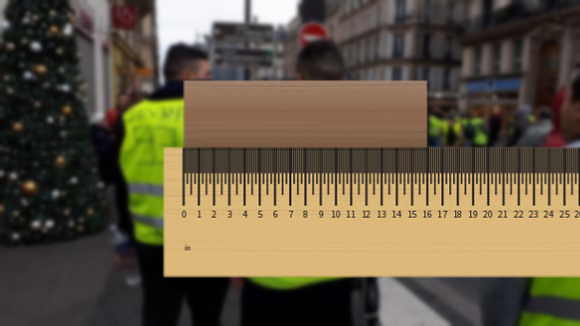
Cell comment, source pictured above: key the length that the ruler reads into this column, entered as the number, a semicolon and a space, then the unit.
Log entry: 16; in
